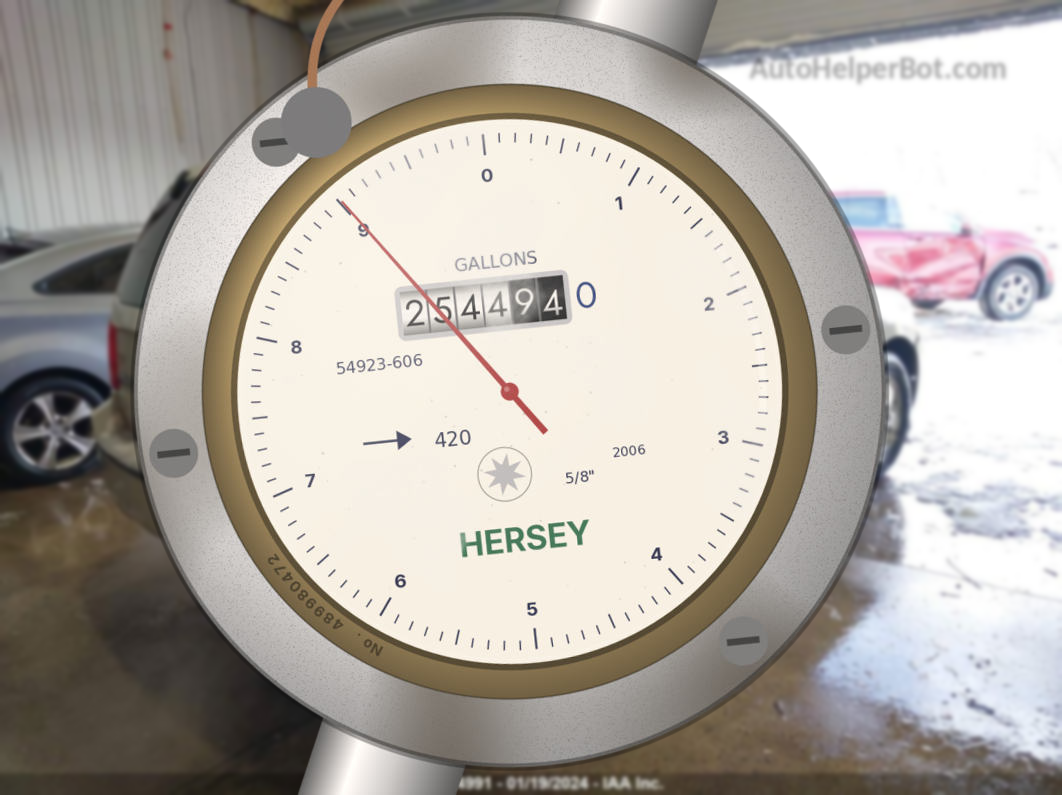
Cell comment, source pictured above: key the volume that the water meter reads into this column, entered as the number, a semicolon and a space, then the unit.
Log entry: 2544939.0; gal
